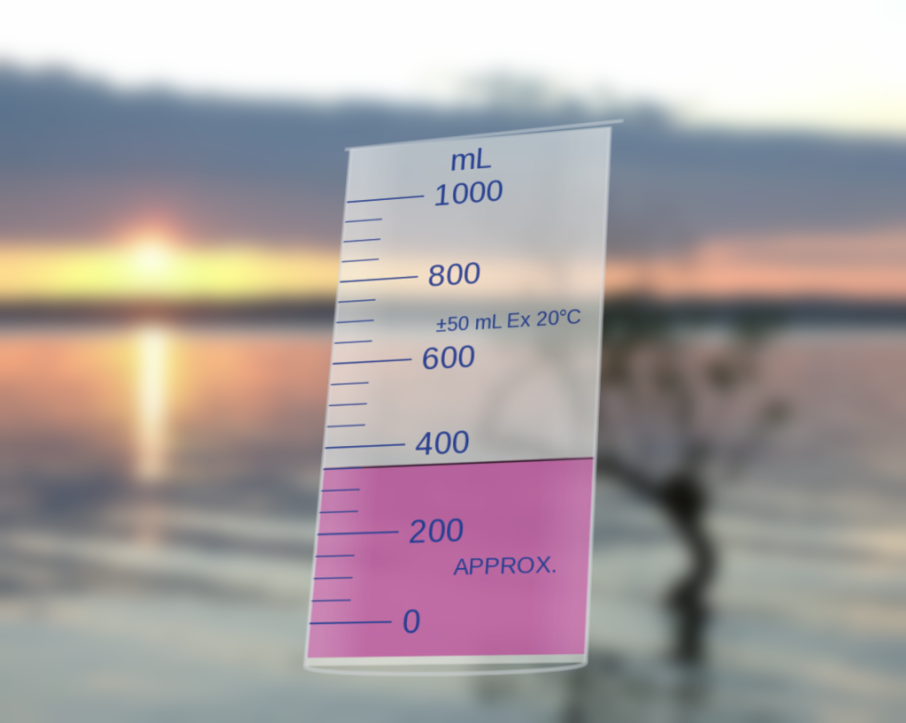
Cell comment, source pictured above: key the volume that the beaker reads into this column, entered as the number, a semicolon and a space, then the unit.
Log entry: 350; mL
